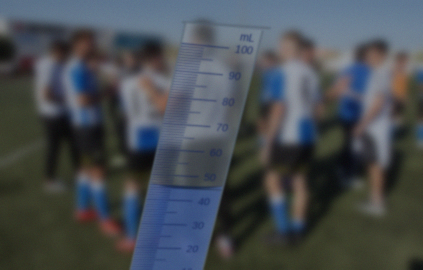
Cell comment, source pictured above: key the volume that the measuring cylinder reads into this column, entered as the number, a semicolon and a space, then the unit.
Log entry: 45; mL
